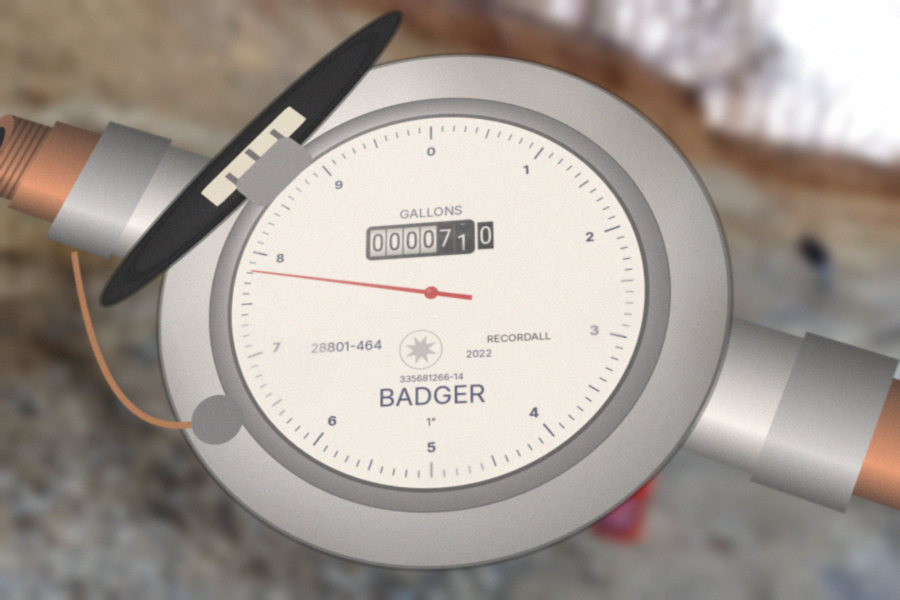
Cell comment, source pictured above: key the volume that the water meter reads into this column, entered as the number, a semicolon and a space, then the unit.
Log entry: 707.8; gal
